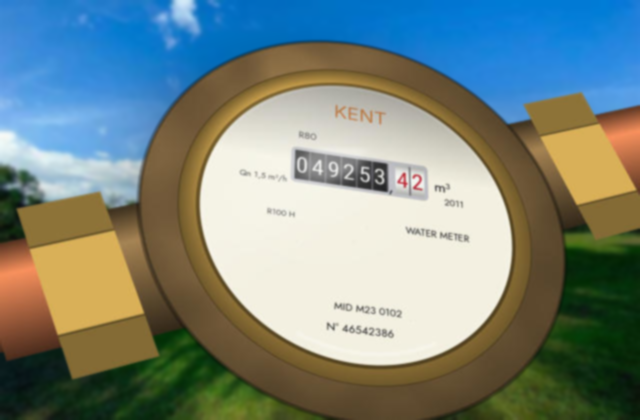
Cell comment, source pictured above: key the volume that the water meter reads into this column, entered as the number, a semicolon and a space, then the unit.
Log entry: 49253.42; m³
